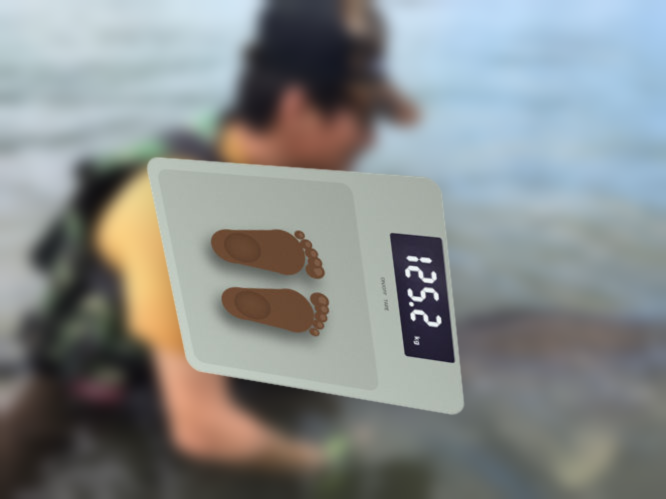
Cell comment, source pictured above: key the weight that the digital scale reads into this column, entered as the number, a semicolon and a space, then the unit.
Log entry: 125.2; kg
